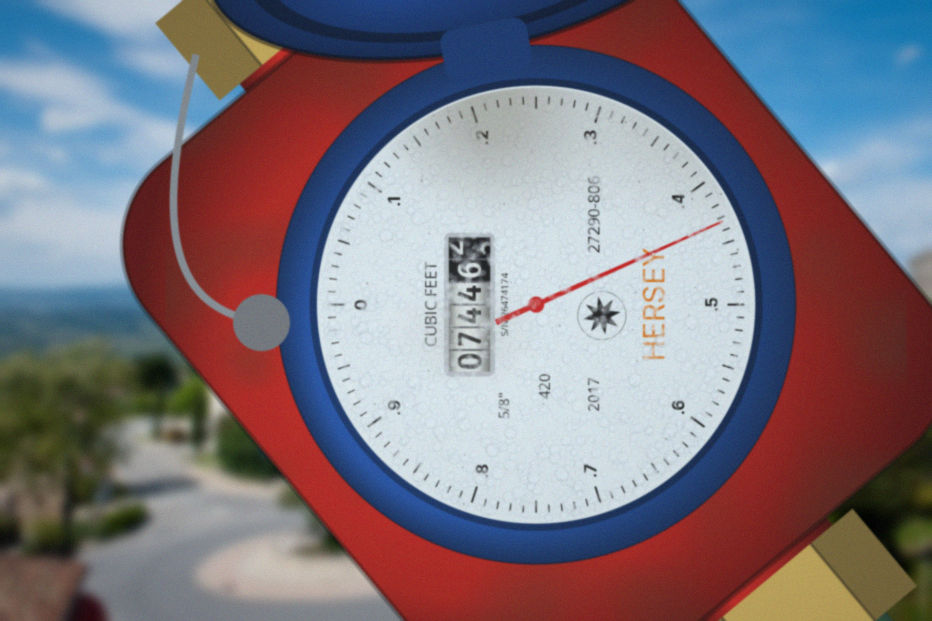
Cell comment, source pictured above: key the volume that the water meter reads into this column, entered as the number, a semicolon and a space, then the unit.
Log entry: 74462.43; ft³
